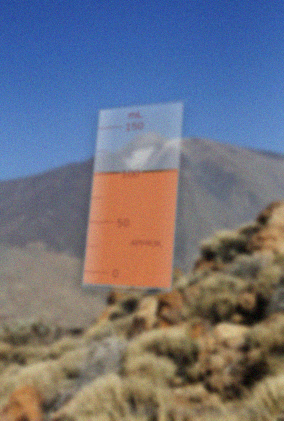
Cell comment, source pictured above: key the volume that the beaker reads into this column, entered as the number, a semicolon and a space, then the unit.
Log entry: 100; mL
